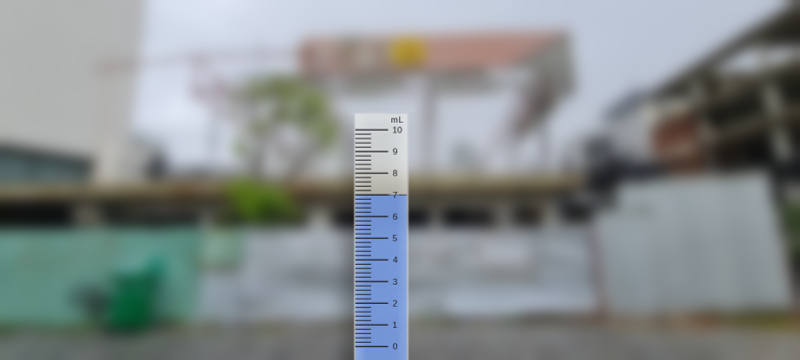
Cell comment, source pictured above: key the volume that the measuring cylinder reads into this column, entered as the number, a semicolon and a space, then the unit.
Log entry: 7; mL
